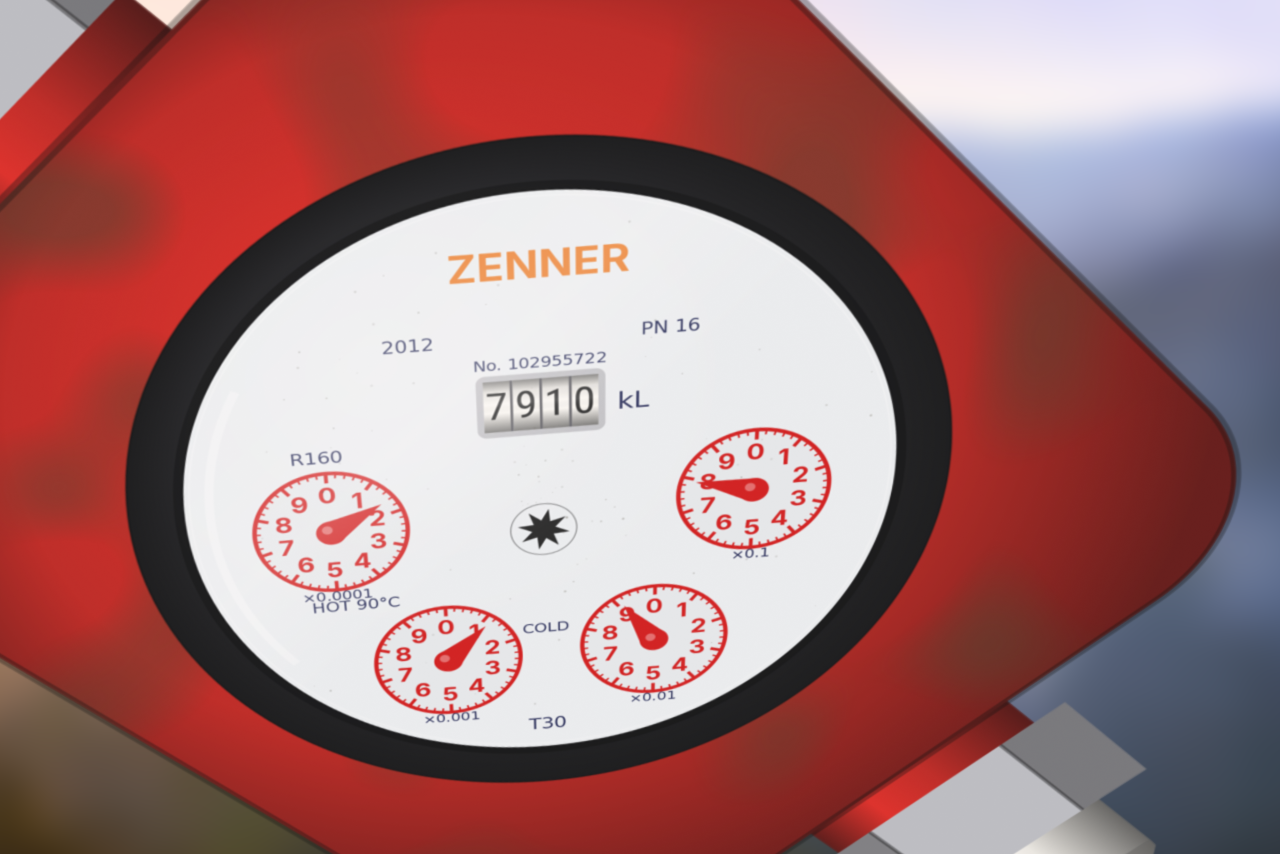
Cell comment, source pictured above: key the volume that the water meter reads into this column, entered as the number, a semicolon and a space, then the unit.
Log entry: 7910.7911; kL
